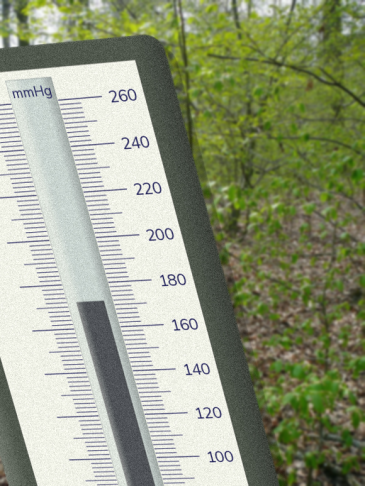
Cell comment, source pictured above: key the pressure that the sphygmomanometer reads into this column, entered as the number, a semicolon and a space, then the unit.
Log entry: 172; mmHg
